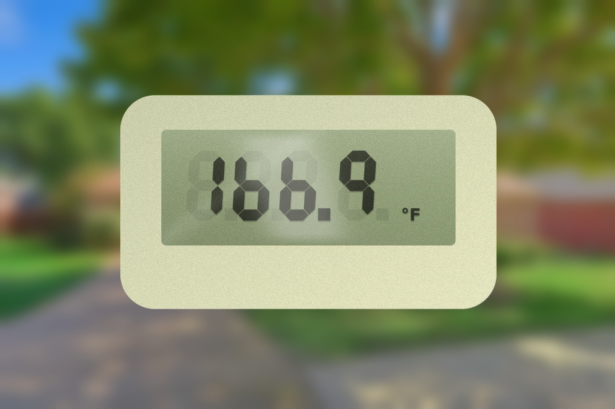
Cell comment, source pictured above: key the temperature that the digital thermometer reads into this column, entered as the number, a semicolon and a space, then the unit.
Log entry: 166.9; °F
